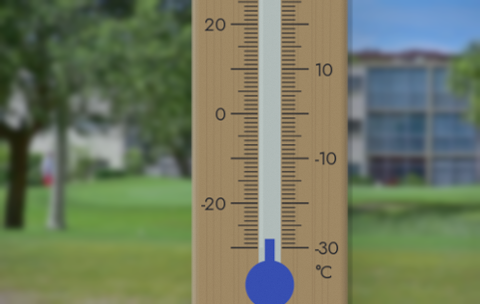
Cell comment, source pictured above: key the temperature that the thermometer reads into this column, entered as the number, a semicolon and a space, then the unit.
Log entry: -28; °C
